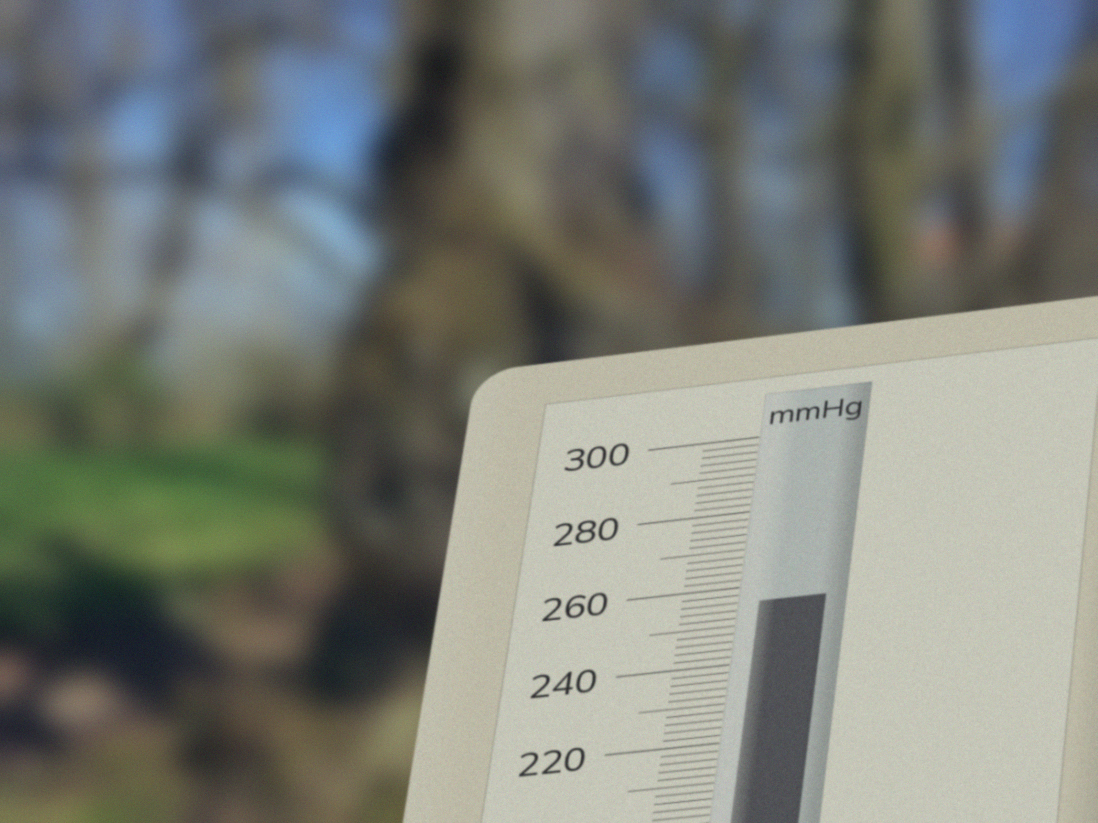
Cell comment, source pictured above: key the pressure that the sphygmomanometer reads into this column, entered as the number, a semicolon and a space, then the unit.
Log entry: 256; mmHg
